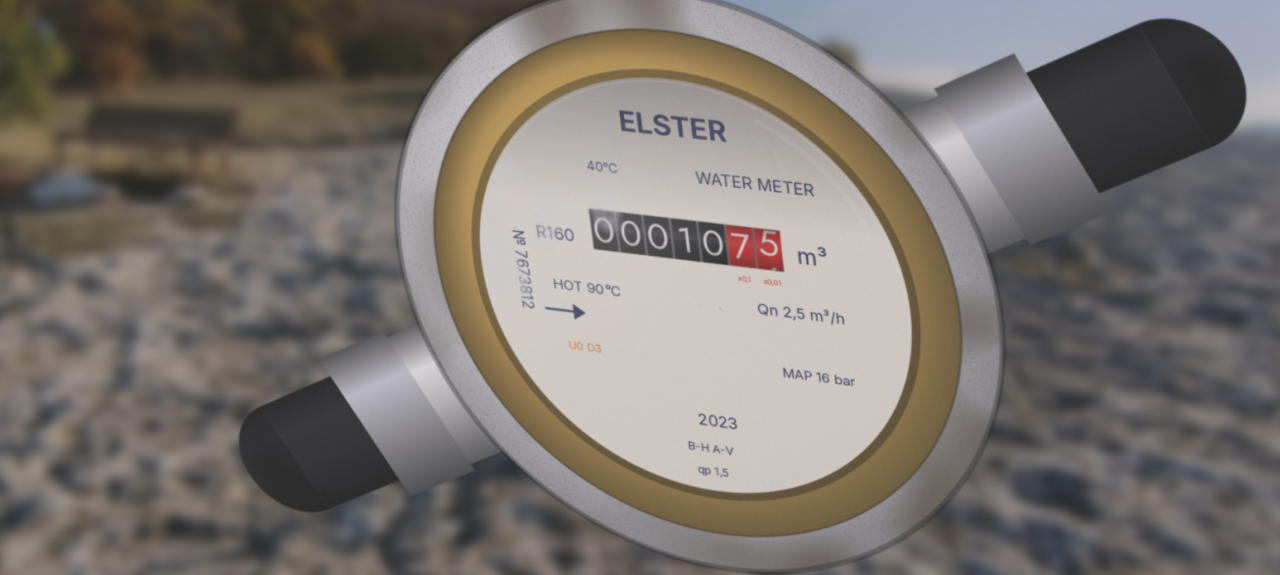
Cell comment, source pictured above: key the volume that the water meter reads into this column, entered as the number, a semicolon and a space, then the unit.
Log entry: 10.75; m³
